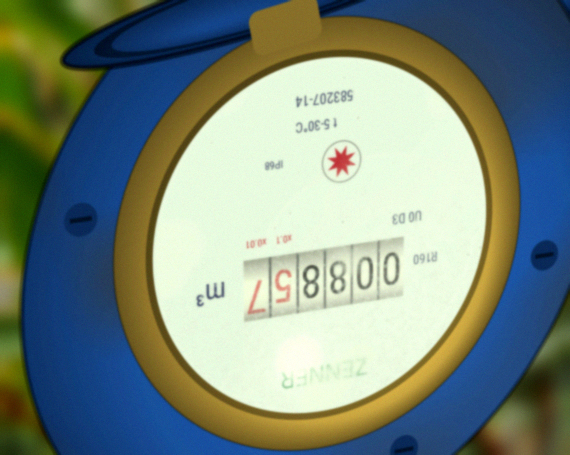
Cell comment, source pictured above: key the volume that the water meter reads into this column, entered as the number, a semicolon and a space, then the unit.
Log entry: 88.57; m³
